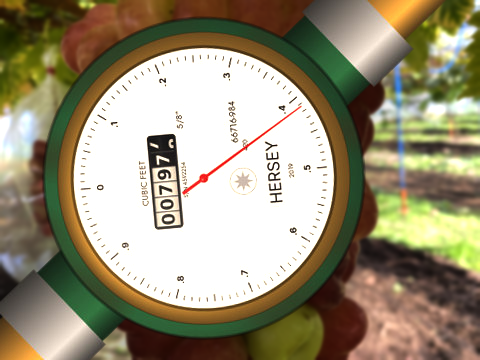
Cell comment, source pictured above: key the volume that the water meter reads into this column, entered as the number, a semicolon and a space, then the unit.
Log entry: 7977.41; ft³
